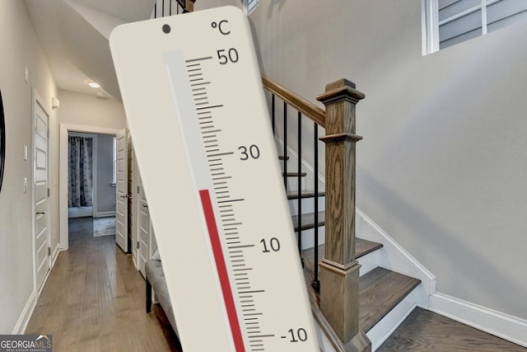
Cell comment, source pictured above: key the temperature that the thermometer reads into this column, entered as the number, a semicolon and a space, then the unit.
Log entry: 23; °C
